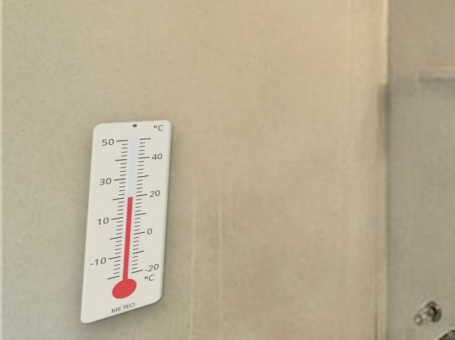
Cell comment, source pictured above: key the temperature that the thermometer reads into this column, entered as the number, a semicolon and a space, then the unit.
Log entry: 20; °C
